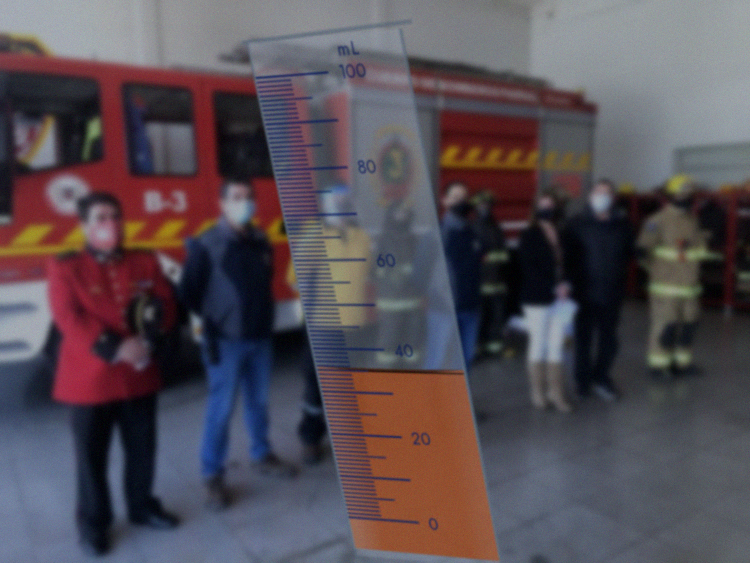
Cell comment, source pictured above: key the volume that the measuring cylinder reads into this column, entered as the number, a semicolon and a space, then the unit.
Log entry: 35; mL
